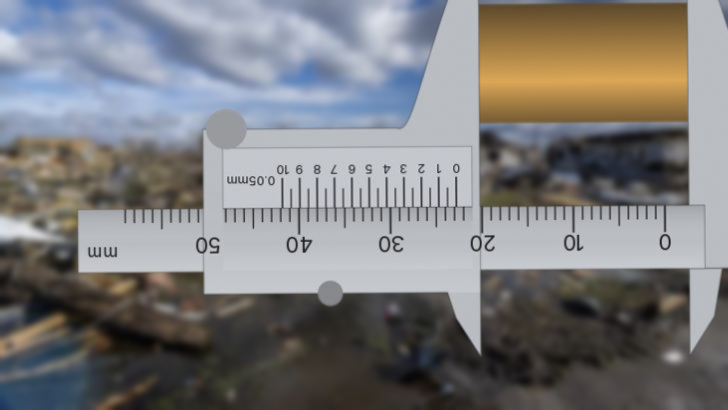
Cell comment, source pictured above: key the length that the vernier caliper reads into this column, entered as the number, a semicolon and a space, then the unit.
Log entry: 22.8; mm
